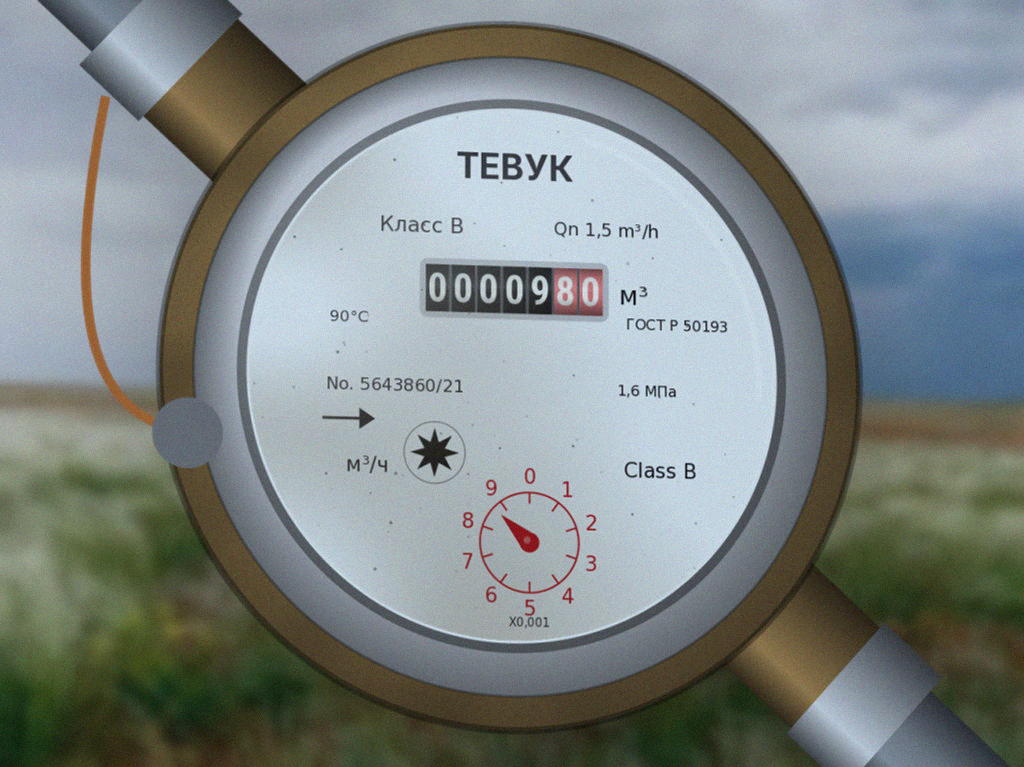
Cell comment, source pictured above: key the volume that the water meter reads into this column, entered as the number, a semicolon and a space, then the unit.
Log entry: 9.808; m³
